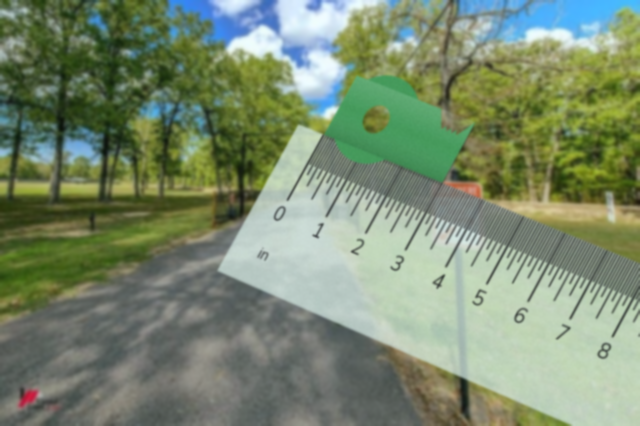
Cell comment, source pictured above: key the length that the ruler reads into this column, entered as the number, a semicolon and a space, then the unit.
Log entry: 3; in
